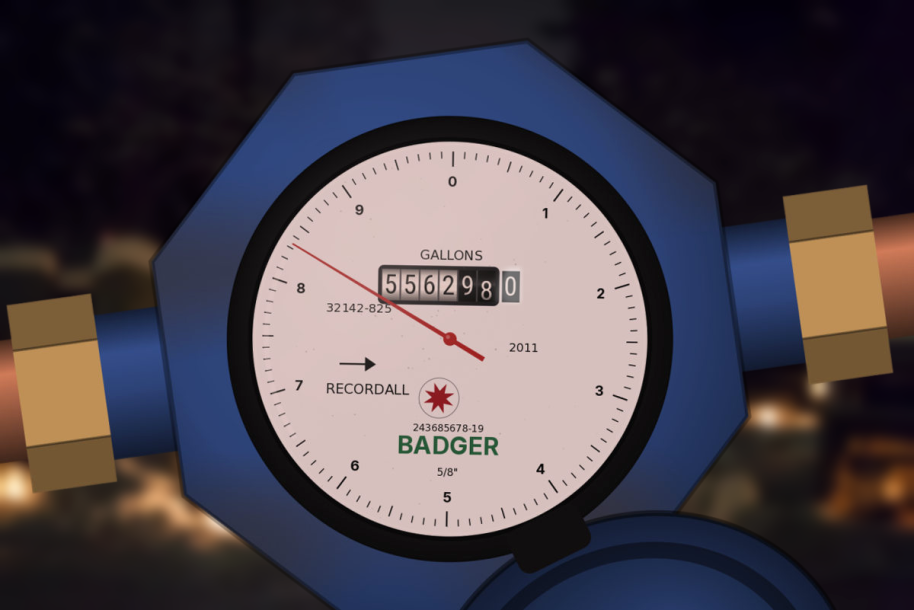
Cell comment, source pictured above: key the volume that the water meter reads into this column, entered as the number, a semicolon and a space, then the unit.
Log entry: 5562978.3; gal
